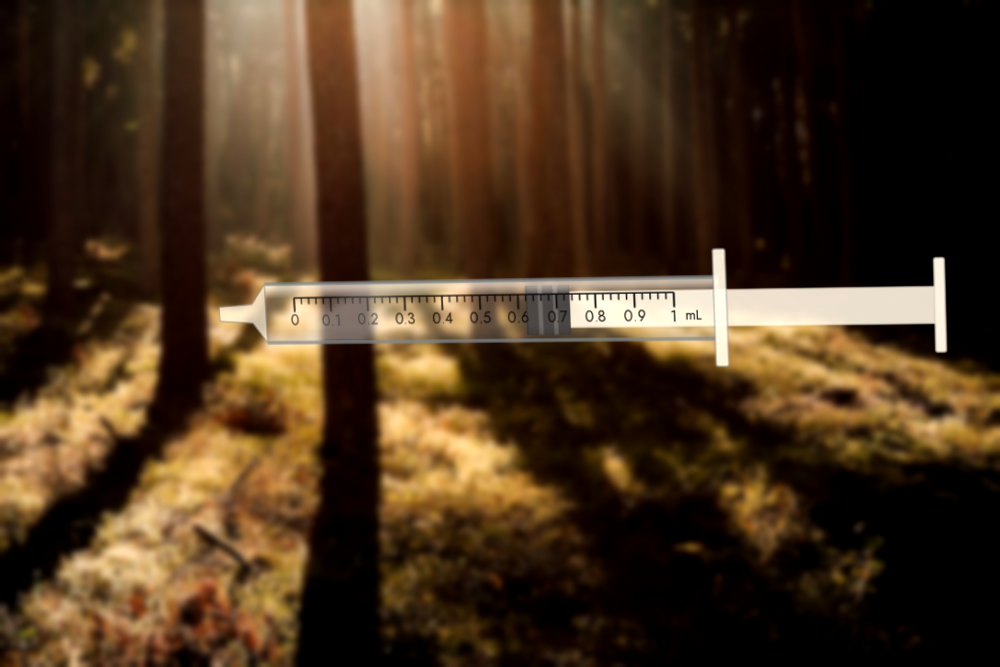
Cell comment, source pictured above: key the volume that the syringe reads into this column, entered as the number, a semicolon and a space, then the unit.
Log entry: 0.62; mL
